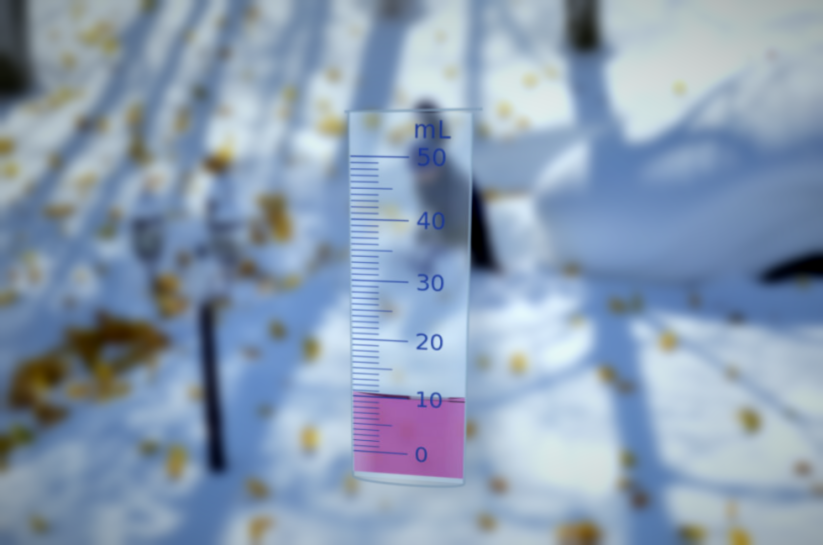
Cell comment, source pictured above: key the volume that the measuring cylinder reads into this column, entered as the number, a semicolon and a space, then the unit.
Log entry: 10; mL
